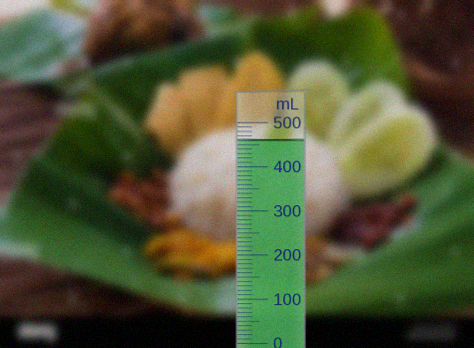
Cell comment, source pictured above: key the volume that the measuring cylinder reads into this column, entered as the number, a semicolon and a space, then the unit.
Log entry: 460; mL
